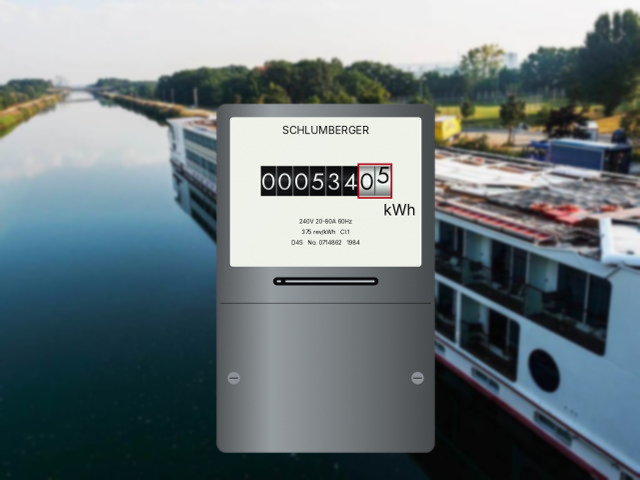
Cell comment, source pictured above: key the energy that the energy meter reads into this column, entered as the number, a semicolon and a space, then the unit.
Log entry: 534.05; kWh
